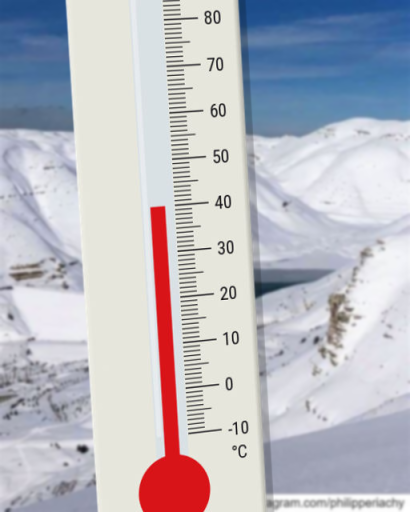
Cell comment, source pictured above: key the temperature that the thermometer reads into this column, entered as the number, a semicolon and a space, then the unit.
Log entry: 40; °C
